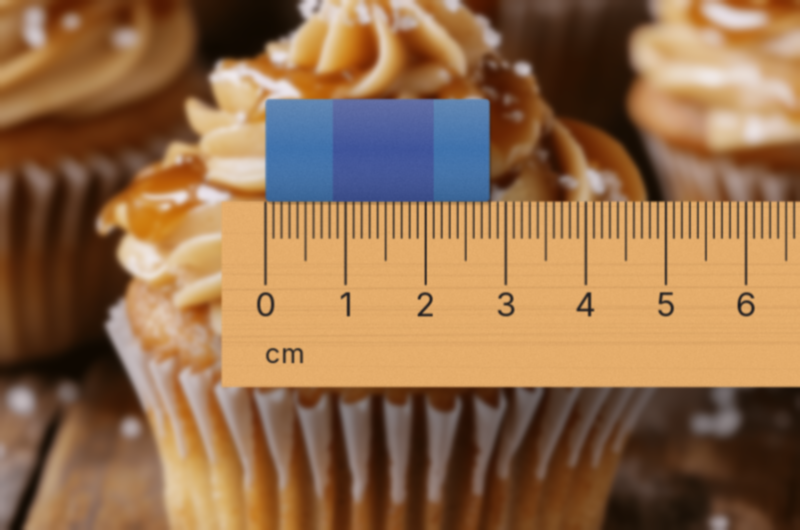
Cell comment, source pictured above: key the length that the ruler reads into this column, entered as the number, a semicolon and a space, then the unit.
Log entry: 2.8; cm
